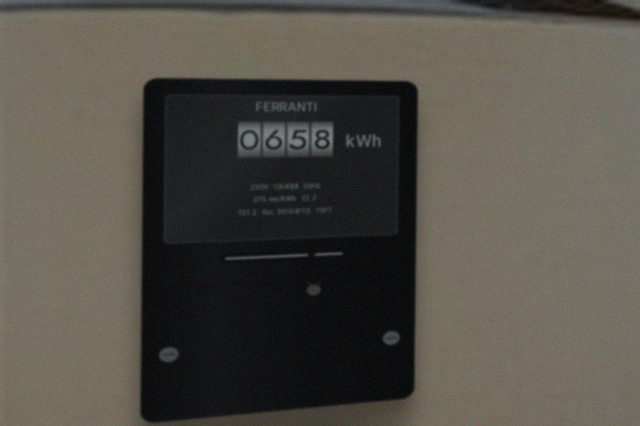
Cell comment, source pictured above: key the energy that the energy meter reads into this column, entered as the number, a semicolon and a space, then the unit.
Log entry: 658; kWh
